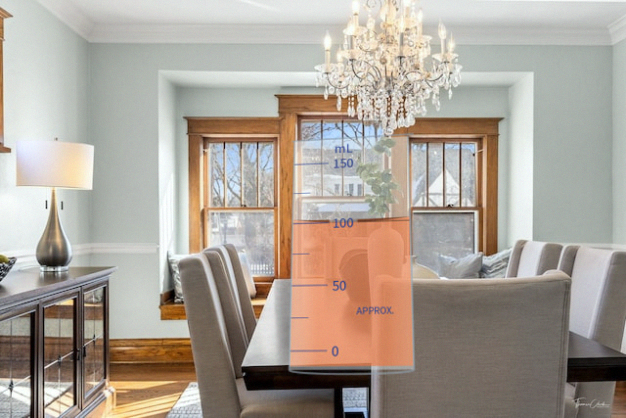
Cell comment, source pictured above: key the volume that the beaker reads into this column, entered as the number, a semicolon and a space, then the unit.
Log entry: 100; mL
